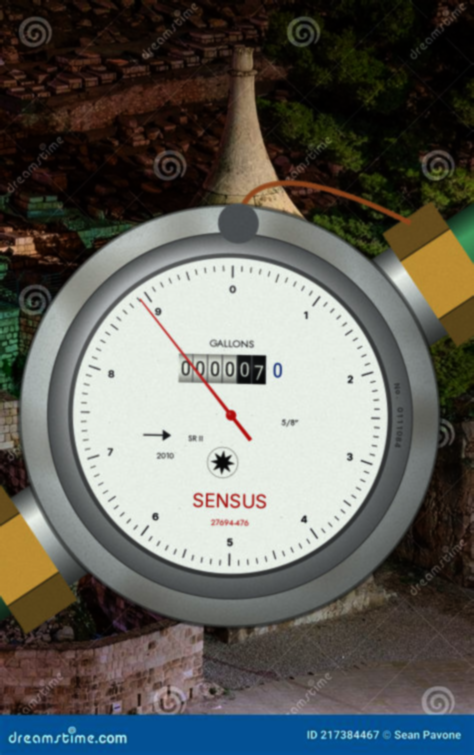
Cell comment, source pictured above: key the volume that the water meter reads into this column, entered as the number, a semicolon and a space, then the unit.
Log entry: 68.9; gal
